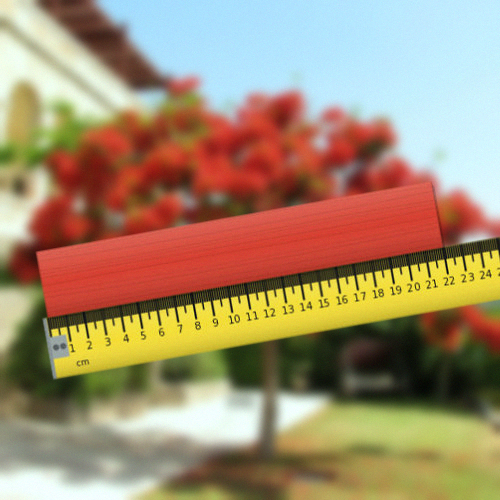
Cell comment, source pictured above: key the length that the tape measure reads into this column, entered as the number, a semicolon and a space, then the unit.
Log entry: 22; cm
